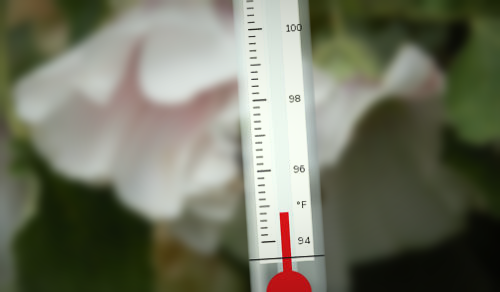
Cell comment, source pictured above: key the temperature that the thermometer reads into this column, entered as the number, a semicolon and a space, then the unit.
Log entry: 94.8; °F
